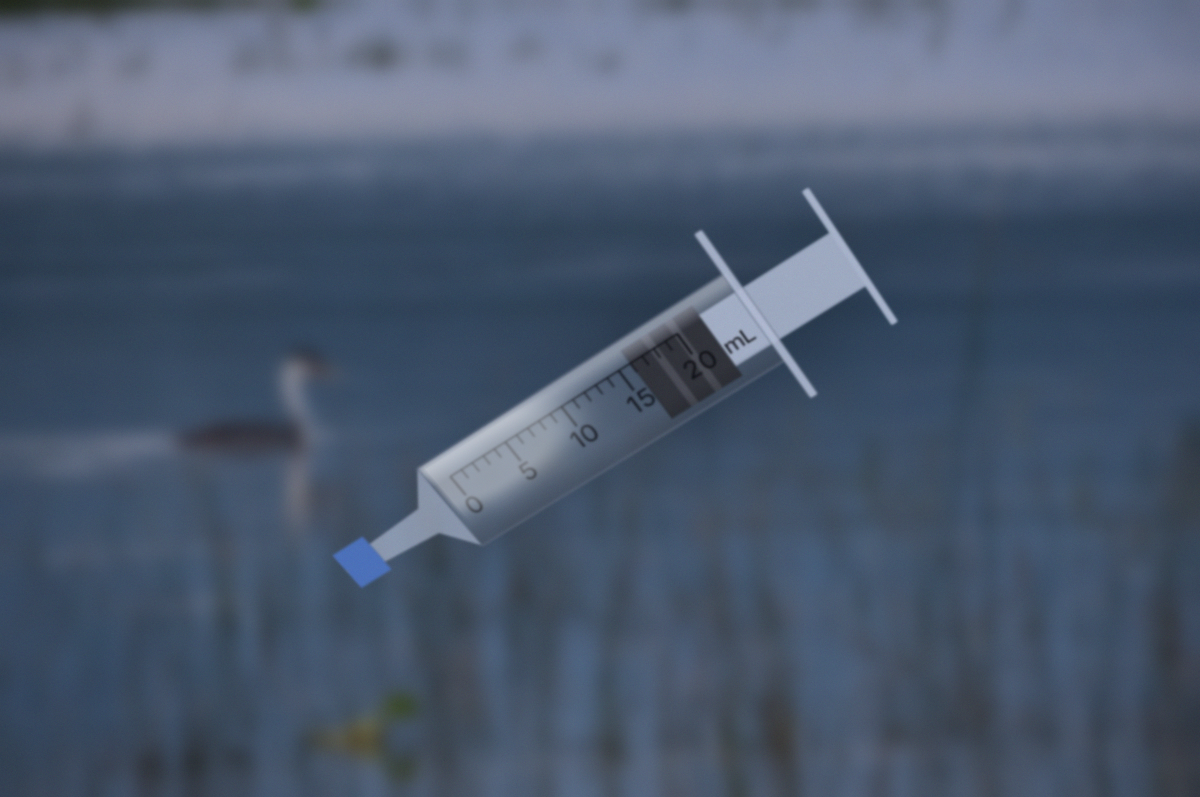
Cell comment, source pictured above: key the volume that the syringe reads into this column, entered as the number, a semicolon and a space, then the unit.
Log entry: 16; mL
